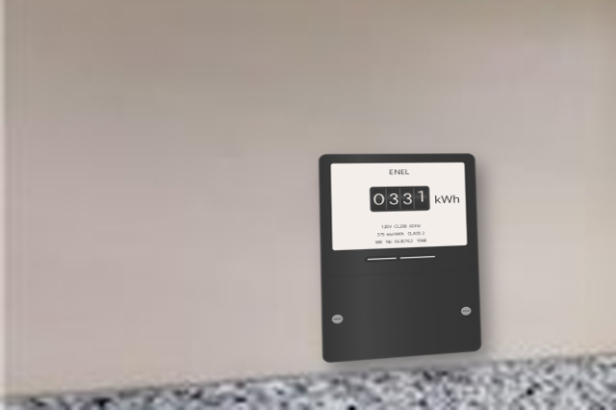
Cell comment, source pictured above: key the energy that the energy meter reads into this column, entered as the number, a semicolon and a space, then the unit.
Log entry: 331; kWh
